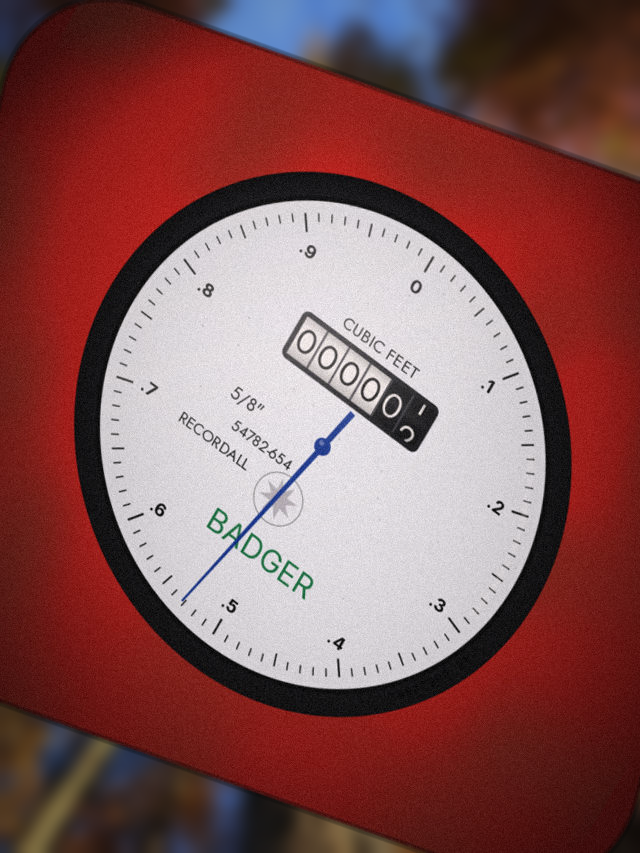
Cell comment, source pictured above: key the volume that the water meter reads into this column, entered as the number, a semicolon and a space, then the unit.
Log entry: 1.53; ft³
